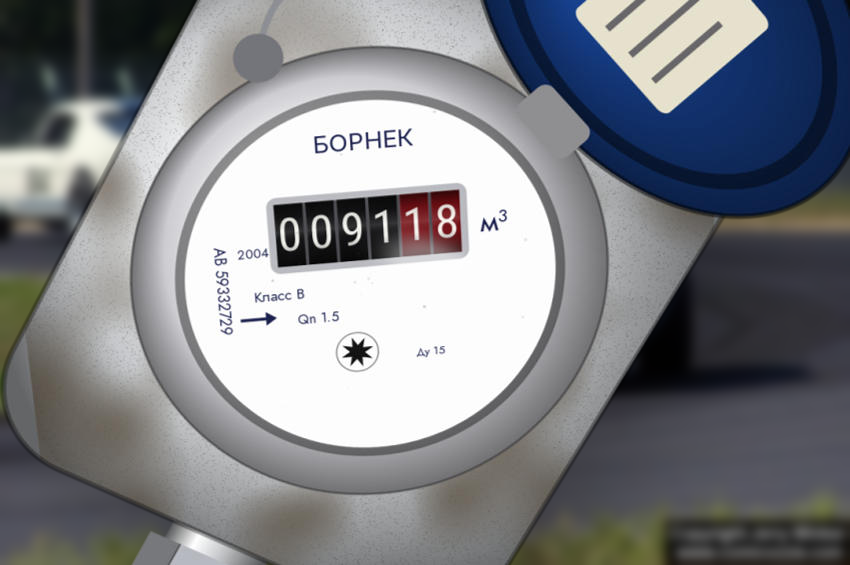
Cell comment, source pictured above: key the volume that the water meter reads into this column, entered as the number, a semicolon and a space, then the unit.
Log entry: 91.18; m³
